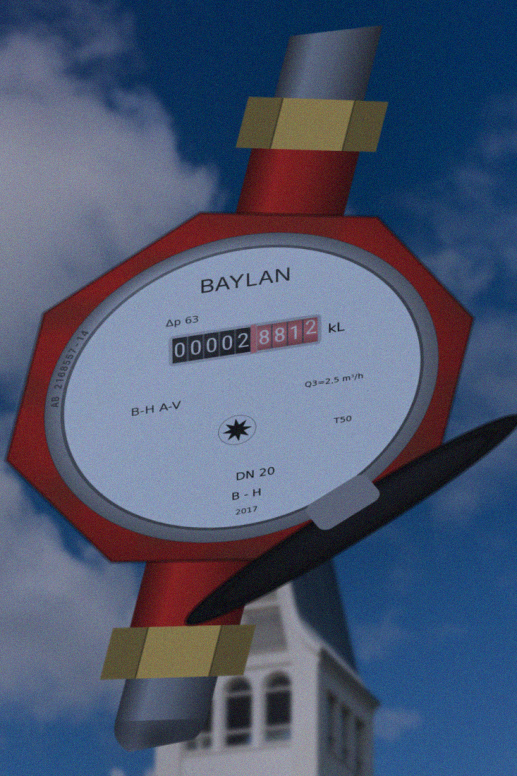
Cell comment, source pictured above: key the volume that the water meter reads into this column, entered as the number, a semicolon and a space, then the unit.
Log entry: 2.8812; kL
